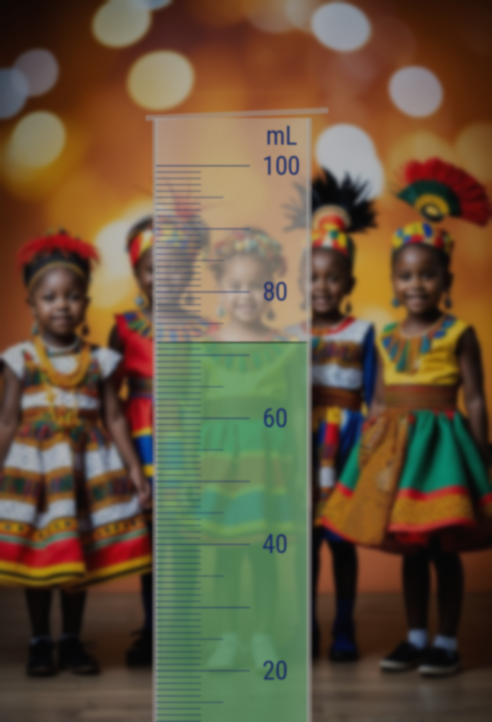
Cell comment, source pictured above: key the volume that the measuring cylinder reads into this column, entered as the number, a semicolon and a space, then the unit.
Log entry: 72; mL
